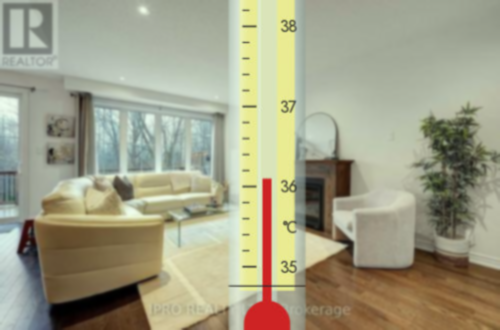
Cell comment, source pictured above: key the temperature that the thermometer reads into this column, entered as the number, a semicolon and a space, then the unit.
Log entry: 36.1; °C
